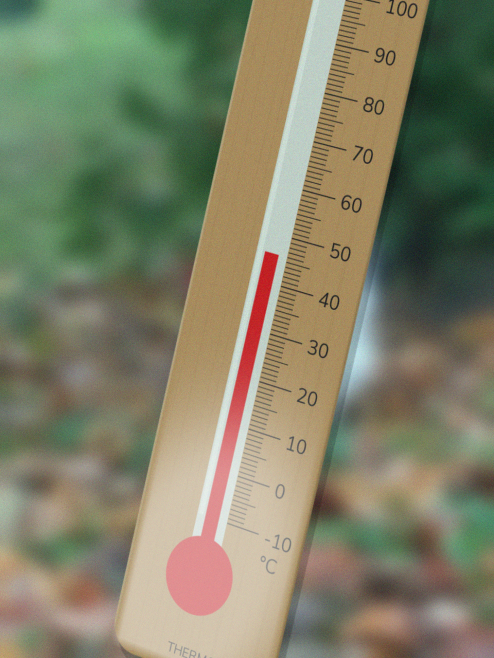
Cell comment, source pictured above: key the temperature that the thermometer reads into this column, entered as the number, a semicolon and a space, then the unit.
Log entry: 46; °C
